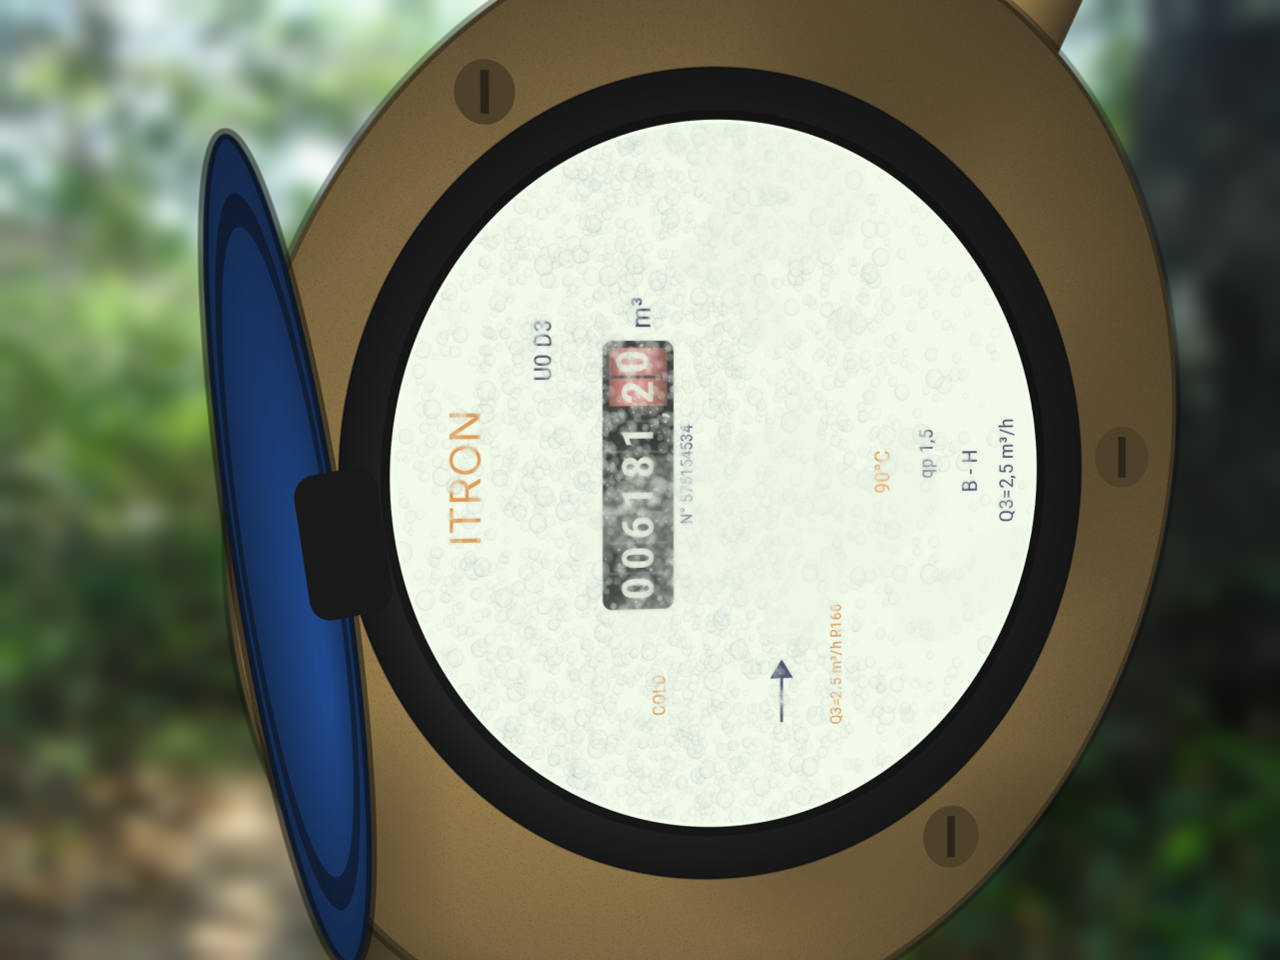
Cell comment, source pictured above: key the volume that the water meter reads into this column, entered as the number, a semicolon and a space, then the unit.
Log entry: 6181.20; m³
